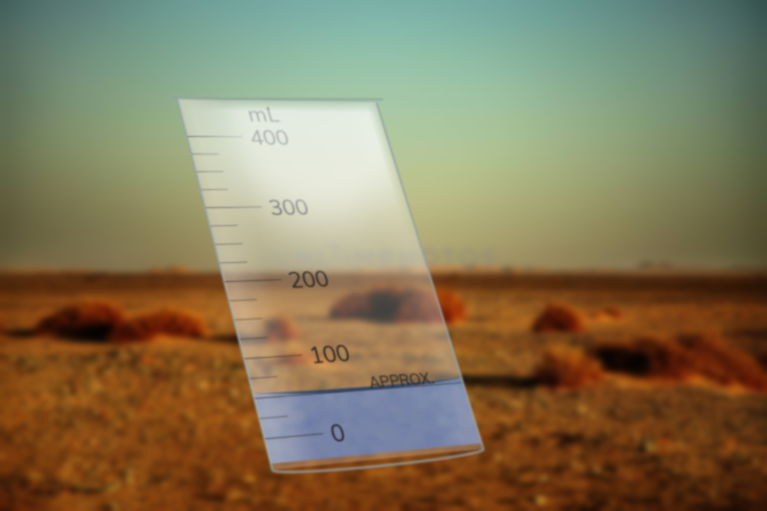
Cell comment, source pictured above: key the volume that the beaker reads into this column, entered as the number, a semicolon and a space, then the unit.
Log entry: 50; mL
